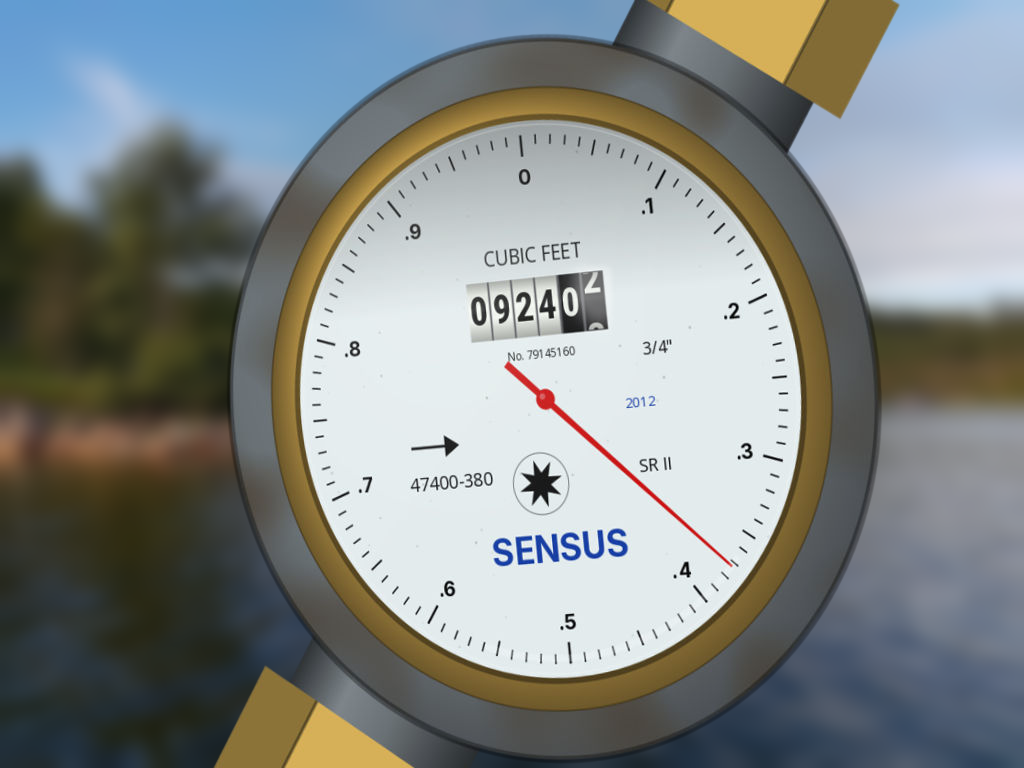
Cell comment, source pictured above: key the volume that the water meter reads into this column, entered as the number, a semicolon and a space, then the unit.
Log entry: 92402.37; ft³
